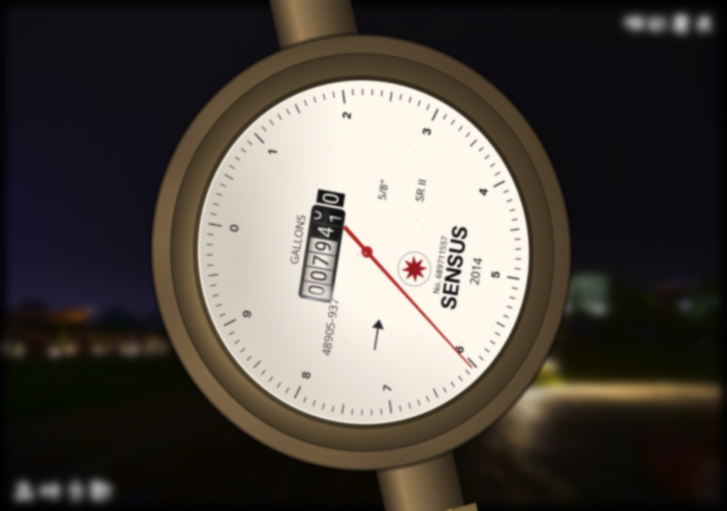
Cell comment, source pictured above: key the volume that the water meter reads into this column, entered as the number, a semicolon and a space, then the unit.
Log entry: 79406.0; gal
